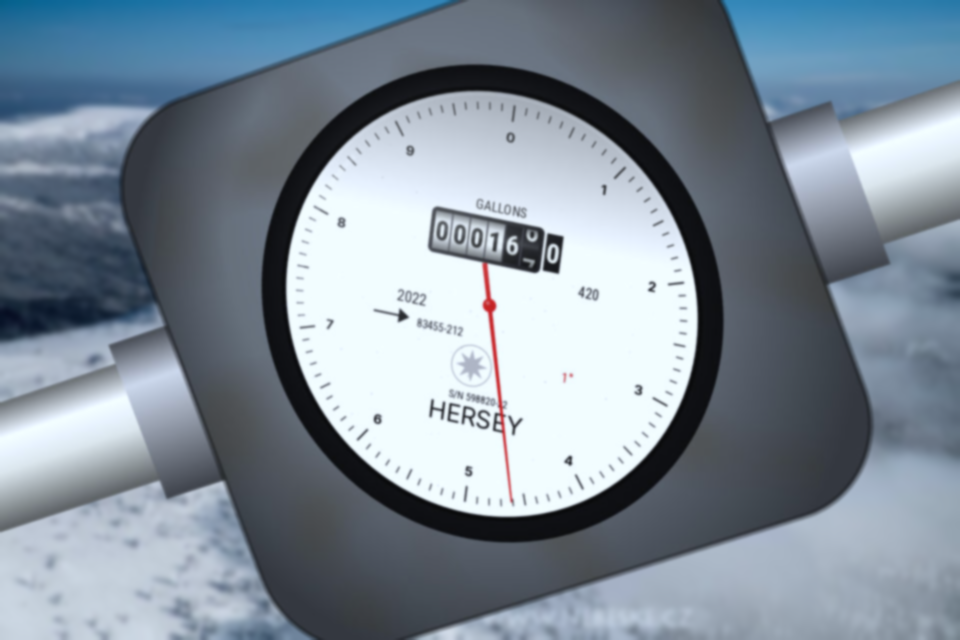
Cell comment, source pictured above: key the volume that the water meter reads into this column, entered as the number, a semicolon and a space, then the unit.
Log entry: 1664.6; gal
